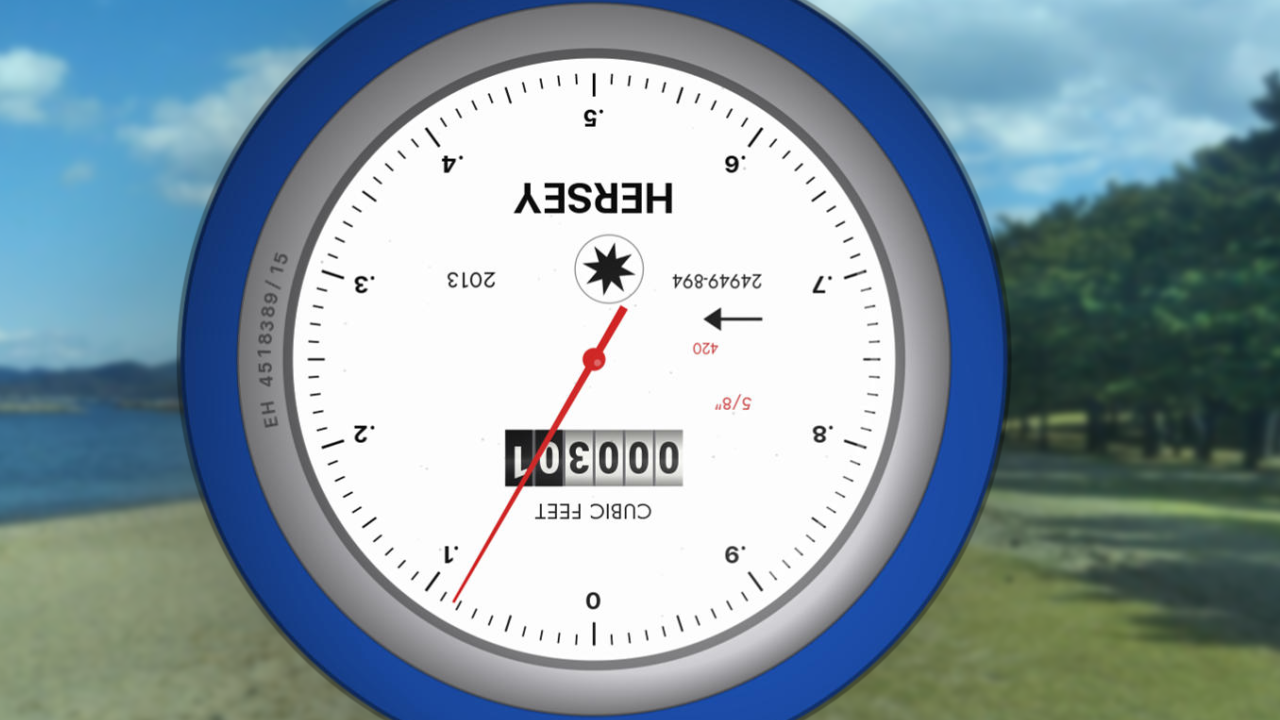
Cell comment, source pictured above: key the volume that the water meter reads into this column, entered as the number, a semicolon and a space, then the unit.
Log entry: 301.08; ft³
